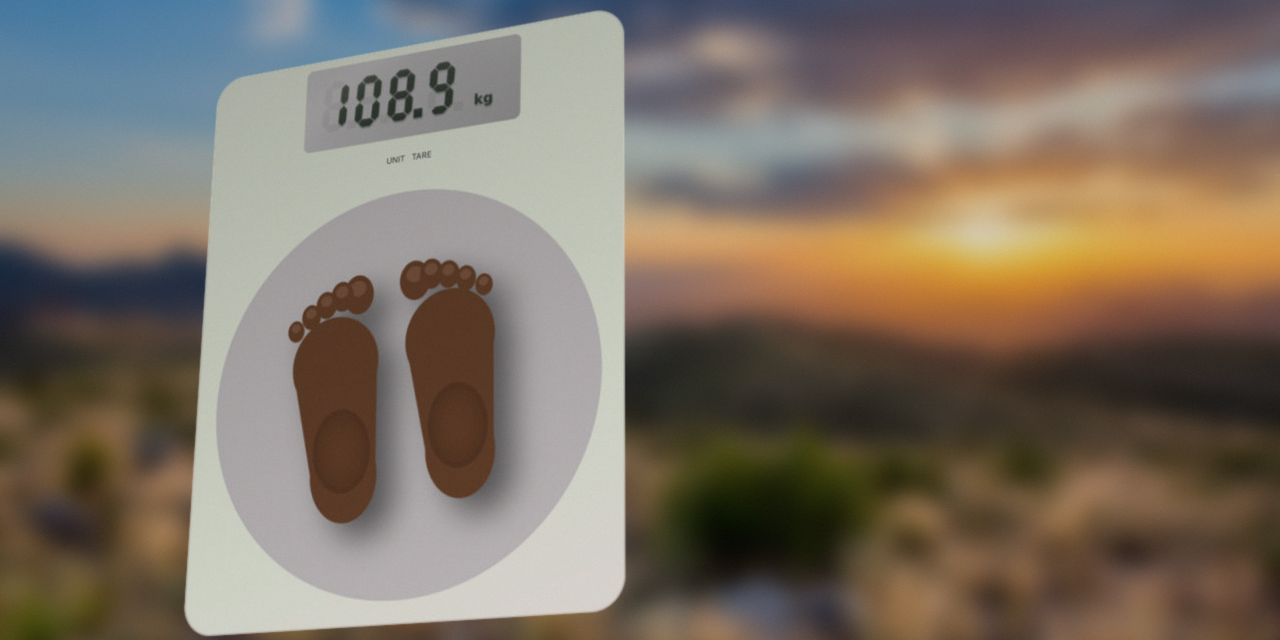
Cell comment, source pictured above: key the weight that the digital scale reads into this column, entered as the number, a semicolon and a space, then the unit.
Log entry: 108.9; kg
